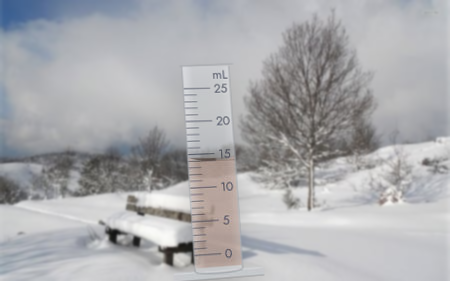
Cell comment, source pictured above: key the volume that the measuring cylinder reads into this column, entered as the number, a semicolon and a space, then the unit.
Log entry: 14; mL
